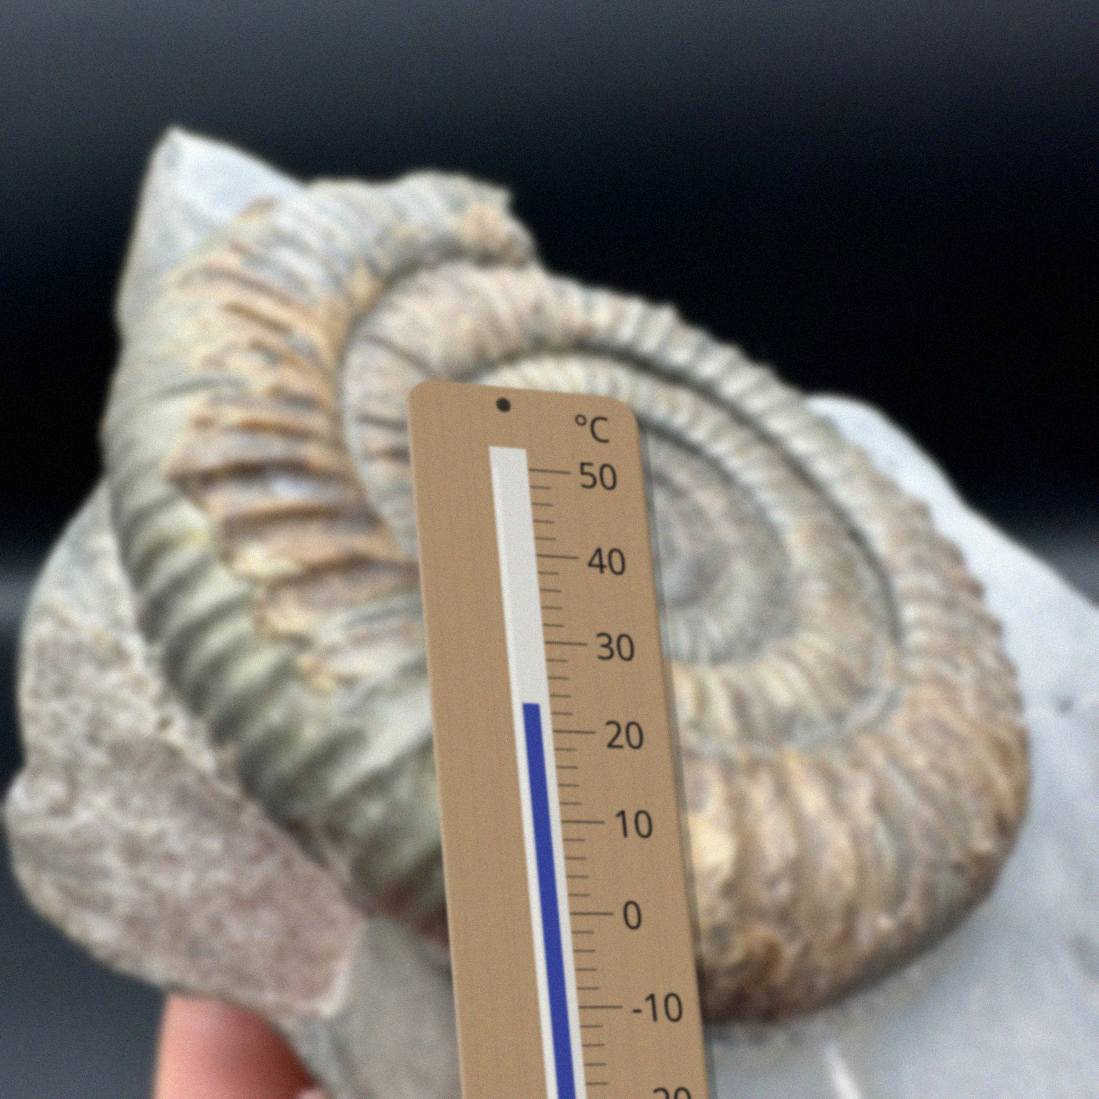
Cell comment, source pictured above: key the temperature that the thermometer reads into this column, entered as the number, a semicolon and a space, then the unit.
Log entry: 23; °C
